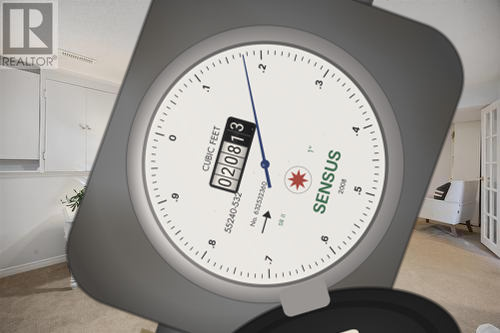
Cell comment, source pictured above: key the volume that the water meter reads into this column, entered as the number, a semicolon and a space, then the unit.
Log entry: 20813.17; ft³
